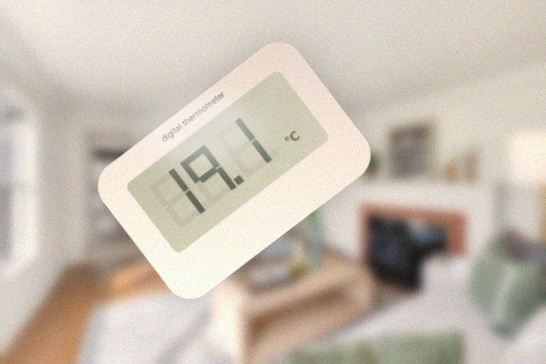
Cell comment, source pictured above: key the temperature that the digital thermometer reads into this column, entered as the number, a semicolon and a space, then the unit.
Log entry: 19.1; °C
